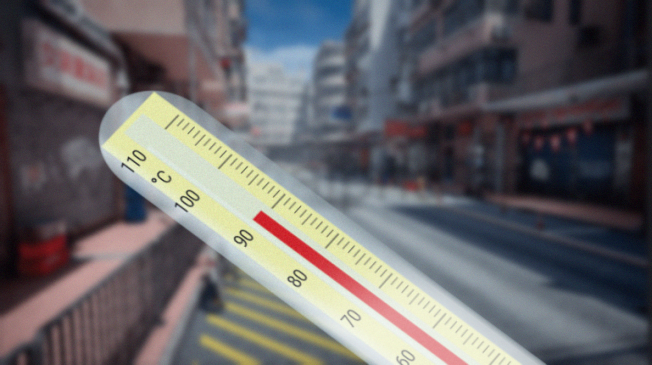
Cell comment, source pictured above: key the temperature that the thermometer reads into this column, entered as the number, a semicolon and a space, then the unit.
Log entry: 91; °C
